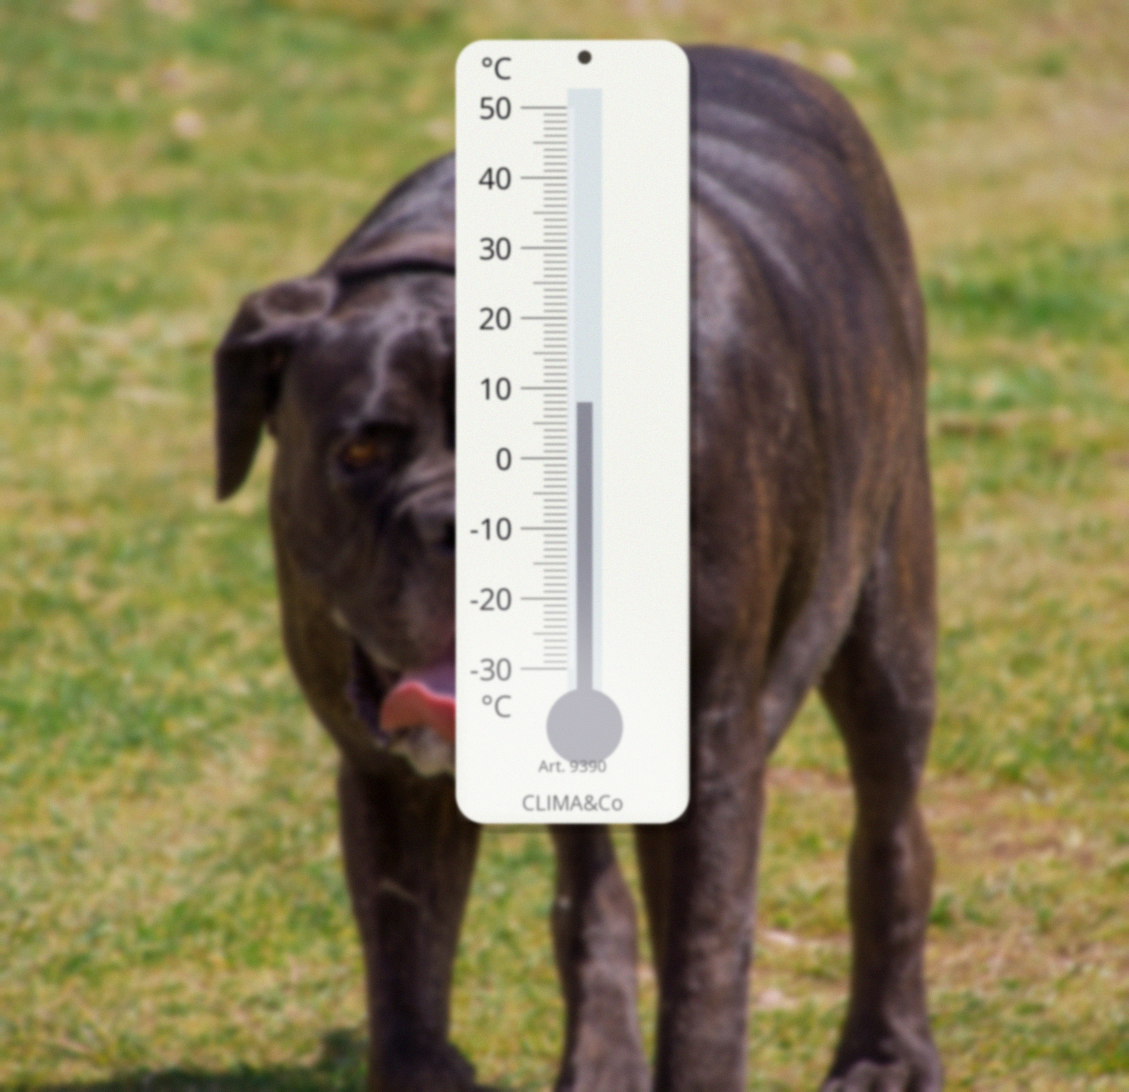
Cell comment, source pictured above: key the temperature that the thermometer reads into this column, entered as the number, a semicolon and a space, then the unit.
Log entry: 8; °C
